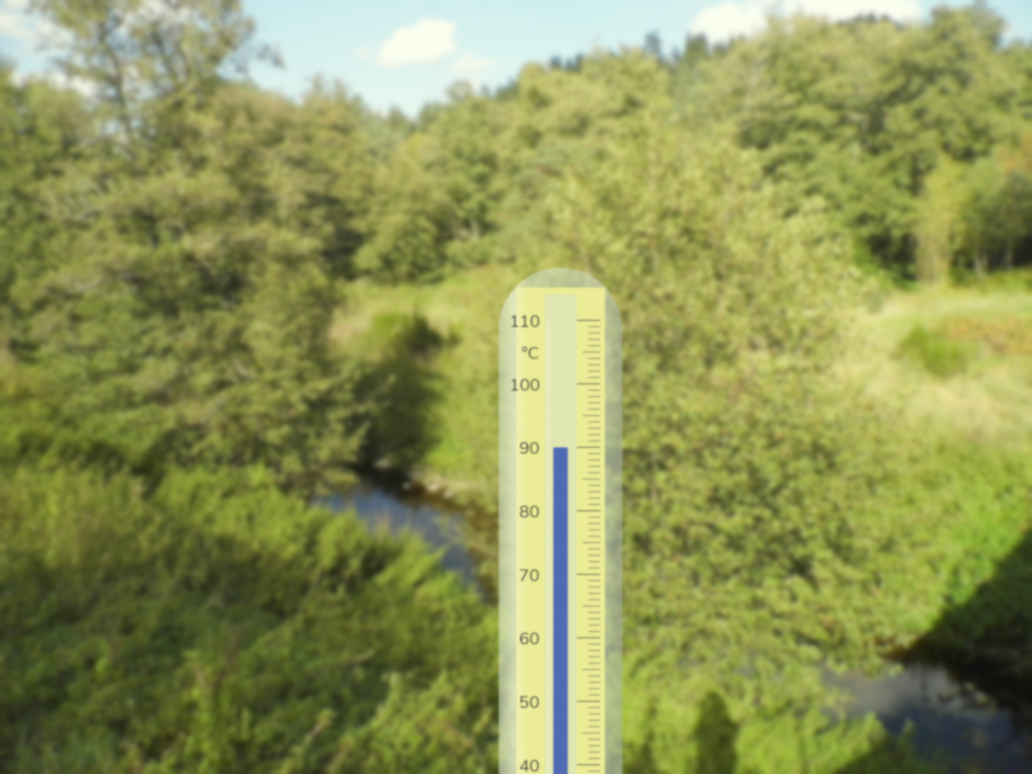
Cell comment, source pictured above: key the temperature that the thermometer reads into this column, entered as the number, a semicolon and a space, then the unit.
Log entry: 90; °C
